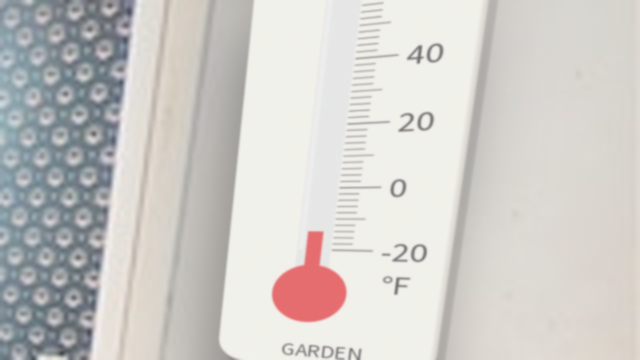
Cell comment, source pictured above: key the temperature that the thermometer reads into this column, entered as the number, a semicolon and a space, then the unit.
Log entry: -14; °F
